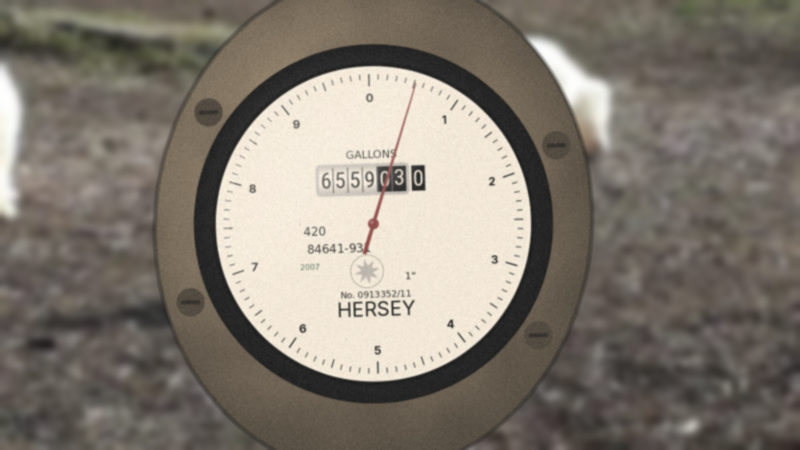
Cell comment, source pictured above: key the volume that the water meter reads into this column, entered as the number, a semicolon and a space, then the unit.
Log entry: 6559030.5; gal
